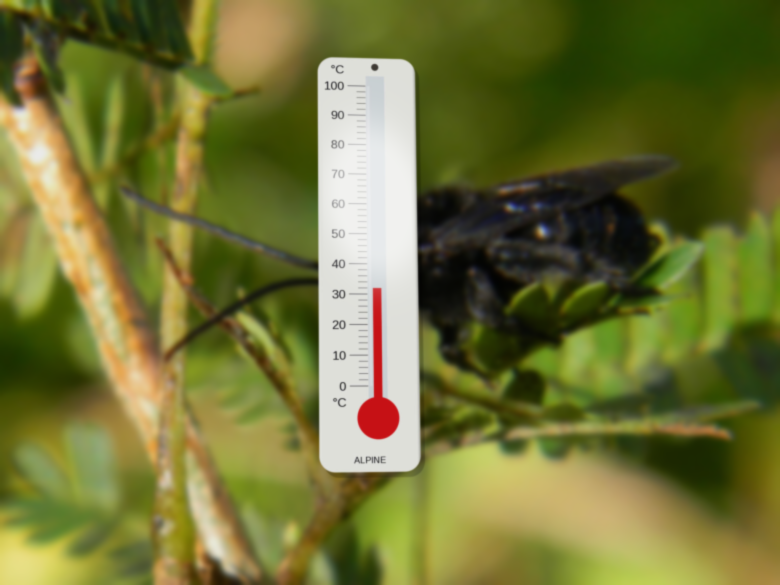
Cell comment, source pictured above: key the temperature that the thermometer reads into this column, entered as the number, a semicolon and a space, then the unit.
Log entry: 32; °C
